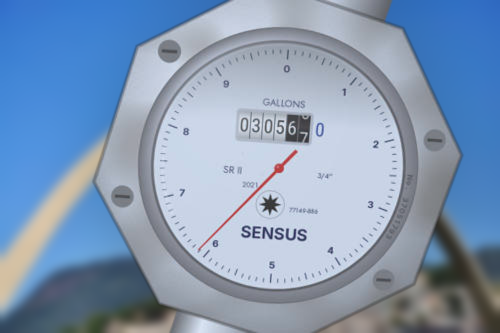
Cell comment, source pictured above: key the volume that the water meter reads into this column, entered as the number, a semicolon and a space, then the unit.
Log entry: 305666.1; gal
